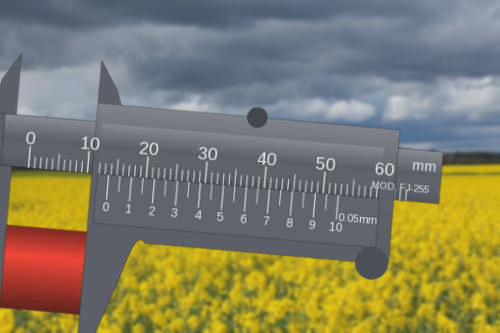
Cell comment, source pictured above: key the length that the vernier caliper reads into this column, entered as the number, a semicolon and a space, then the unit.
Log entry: 13.6; mm
